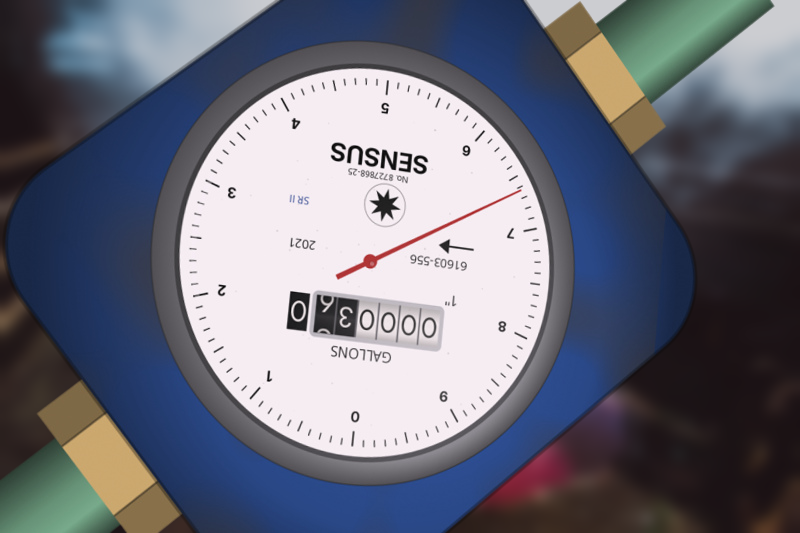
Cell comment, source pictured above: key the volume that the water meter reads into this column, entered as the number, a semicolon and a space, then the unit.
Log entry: 356.6; gal
